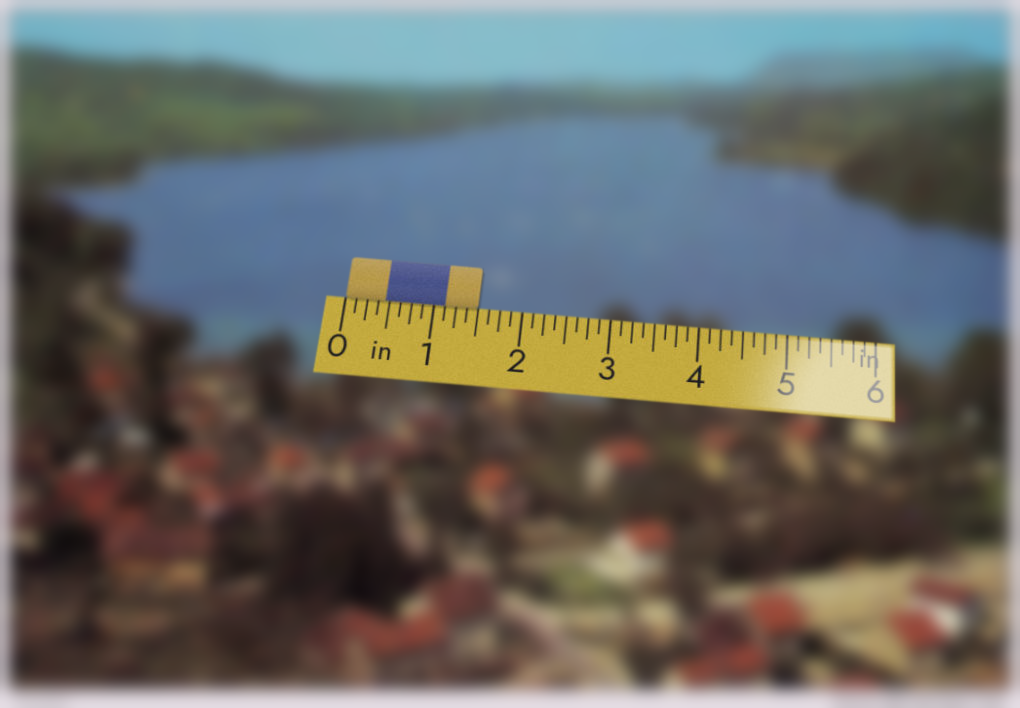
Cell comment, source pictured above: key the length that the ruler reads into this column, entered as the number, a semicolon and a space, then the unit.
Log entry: 1.5; in
